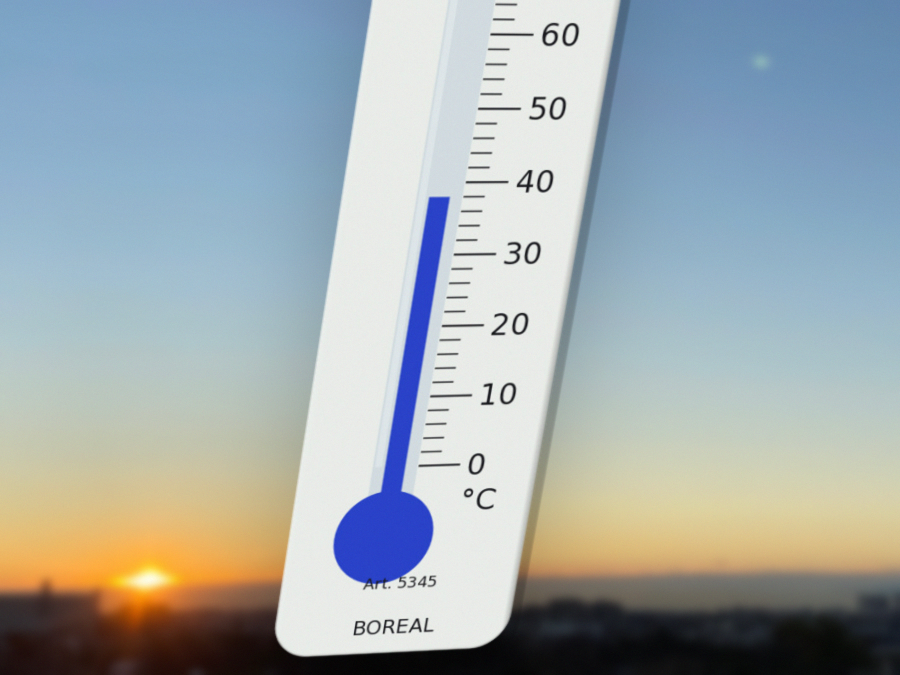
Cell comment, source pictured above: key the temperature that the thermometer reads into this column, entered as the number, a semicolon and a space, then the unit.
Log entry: 38; °C
